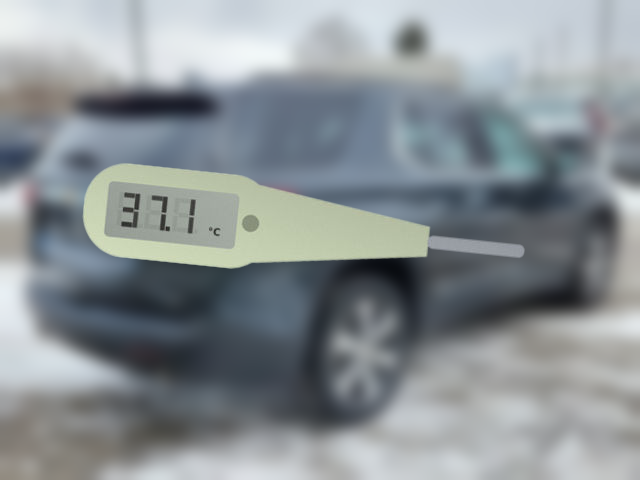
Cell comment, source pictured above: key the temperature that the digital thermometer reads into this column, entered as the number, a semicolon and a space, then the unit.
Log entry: 37.1; °C
